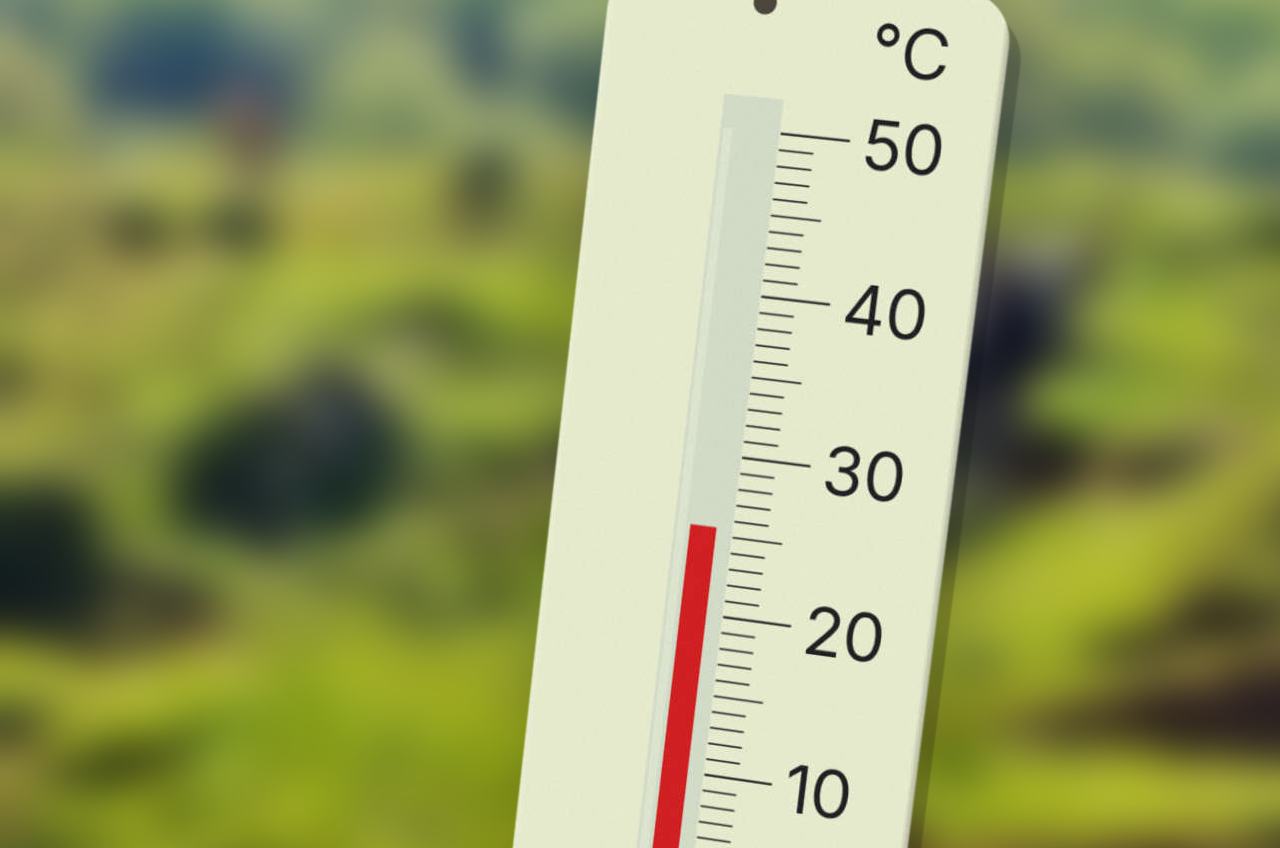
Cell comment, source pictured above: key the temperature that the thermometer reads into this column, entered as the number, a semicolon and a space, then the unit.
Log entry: 25.5; °C
